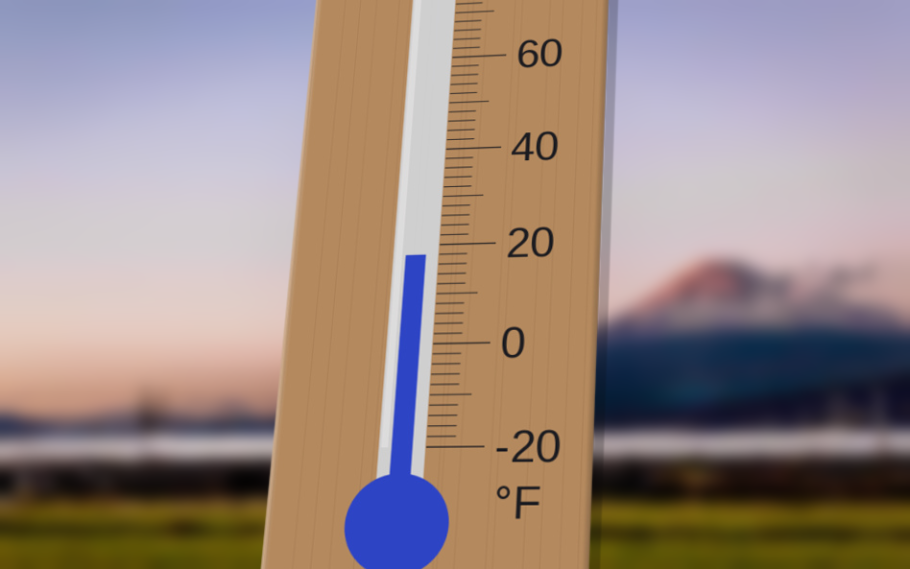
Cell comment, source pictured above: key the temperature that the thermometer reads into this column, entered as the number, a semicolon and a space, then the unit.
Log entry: 18; °F
